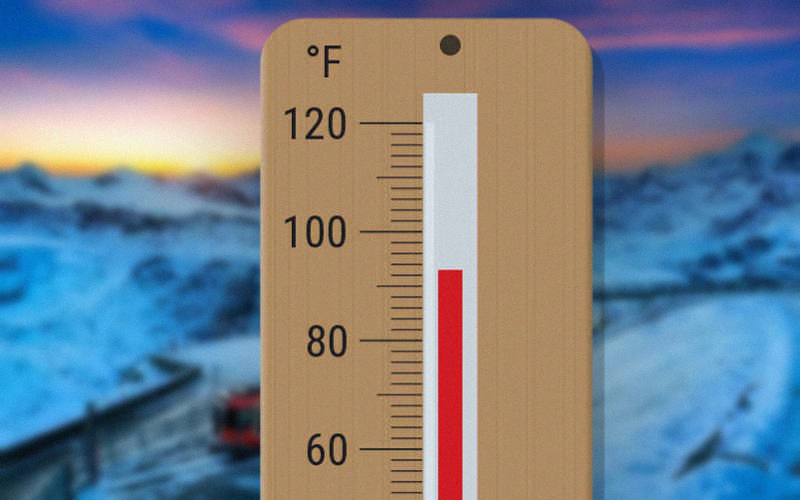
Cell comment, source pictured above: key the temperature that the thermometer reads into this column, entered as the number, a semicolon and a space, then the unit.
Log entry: 93; °F
